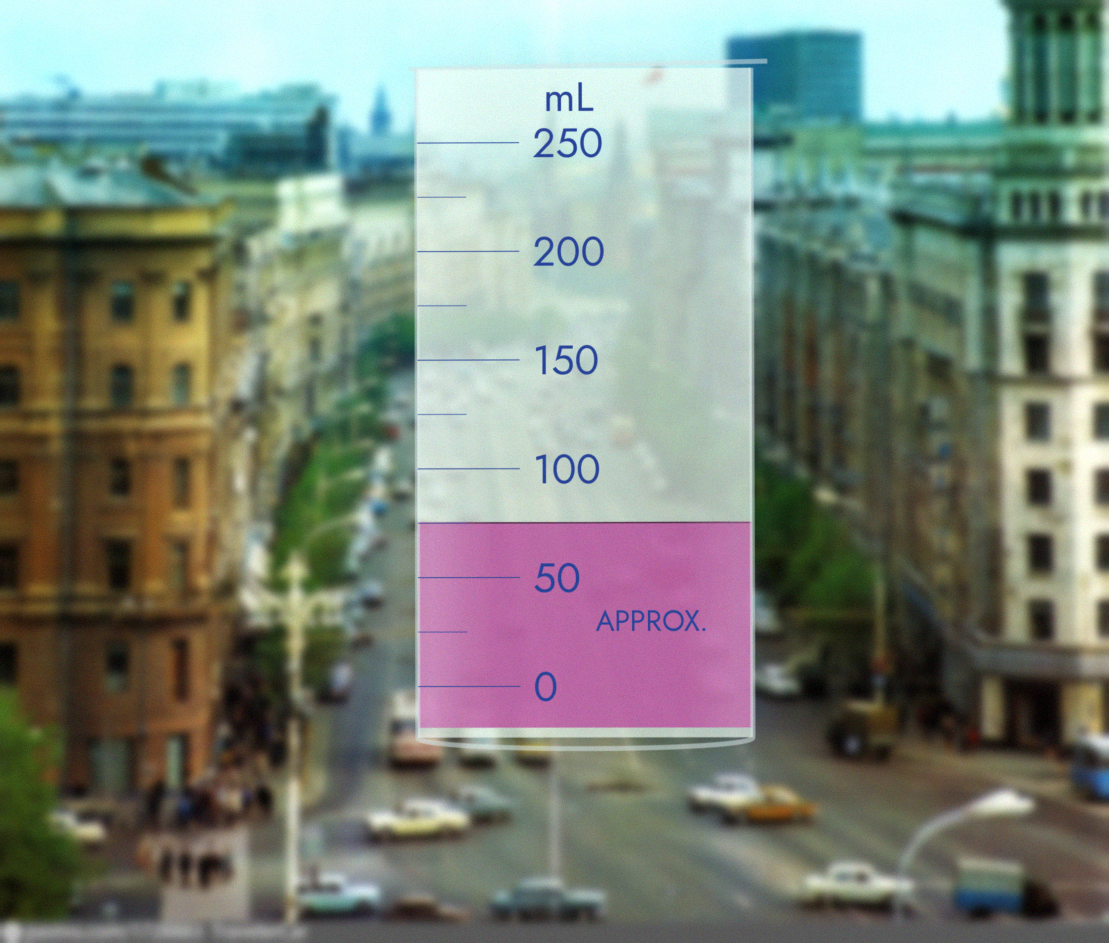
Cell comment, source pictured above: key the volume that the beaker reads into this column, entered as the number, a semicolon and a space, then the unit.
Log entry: 75; mL
